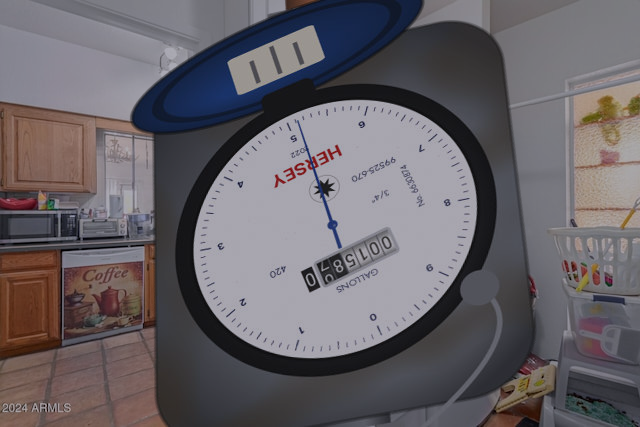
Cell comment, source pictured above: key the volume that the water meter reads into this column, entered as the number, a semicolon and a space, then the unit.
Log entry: 15865.1; gal
